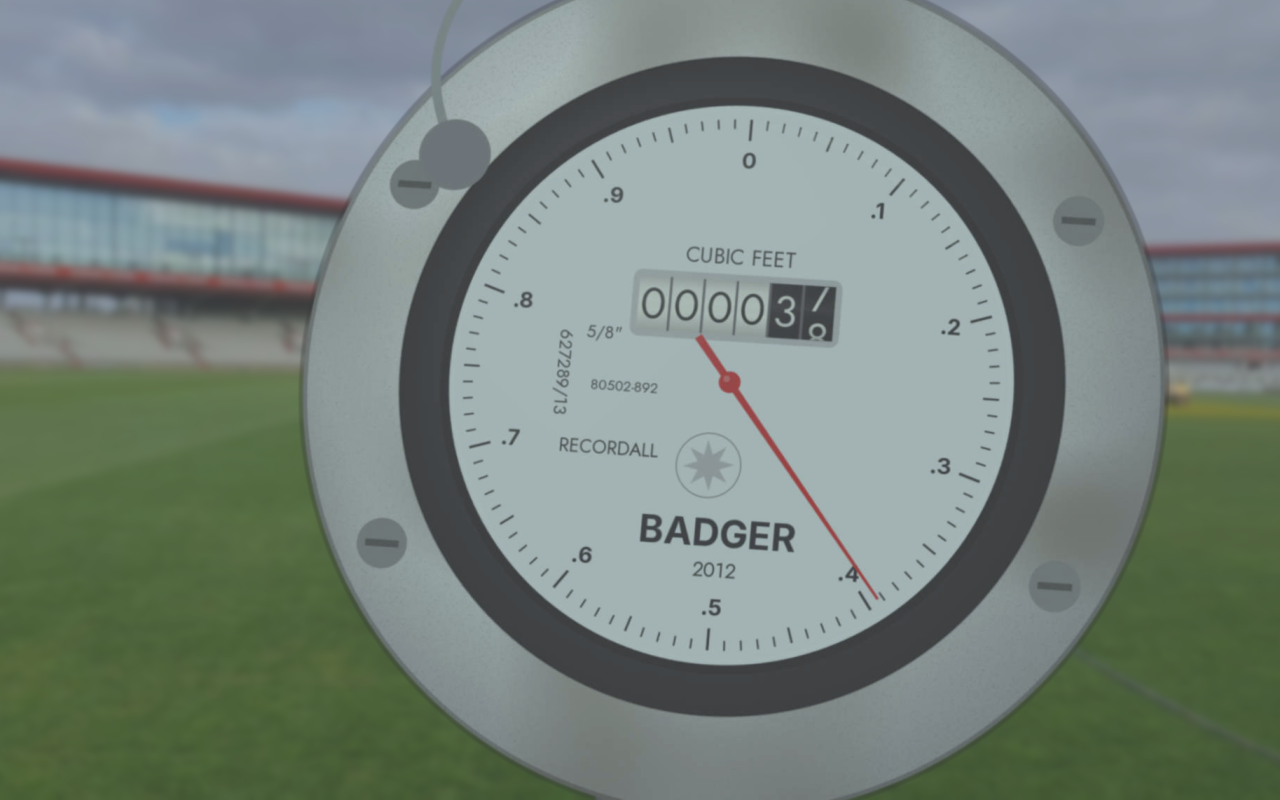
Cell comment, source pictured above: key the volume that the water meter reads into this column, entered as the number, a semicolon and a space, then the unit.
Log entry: 37.39; ft³
